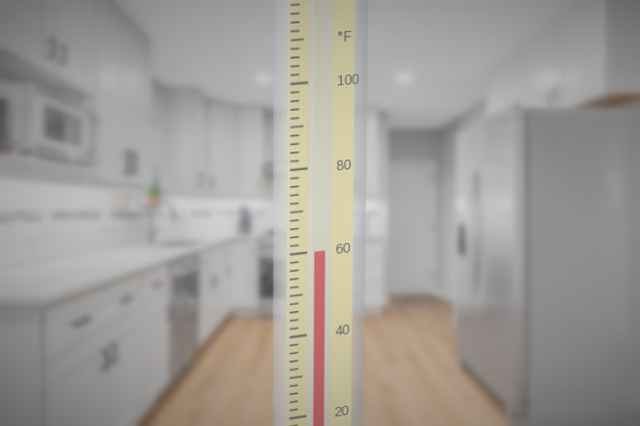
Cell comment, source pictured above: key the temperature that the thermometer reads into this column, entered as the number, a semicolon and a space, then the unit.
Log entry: 60; °F
